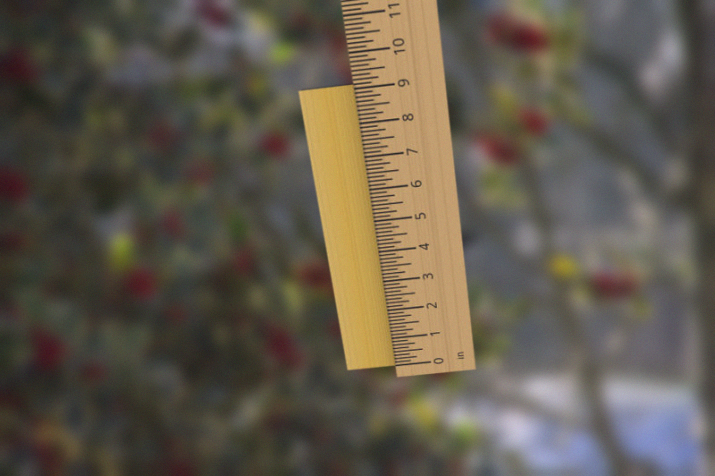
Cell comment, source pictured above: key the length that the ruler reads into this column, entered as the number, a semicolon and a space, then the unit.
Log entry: 9.125; in
